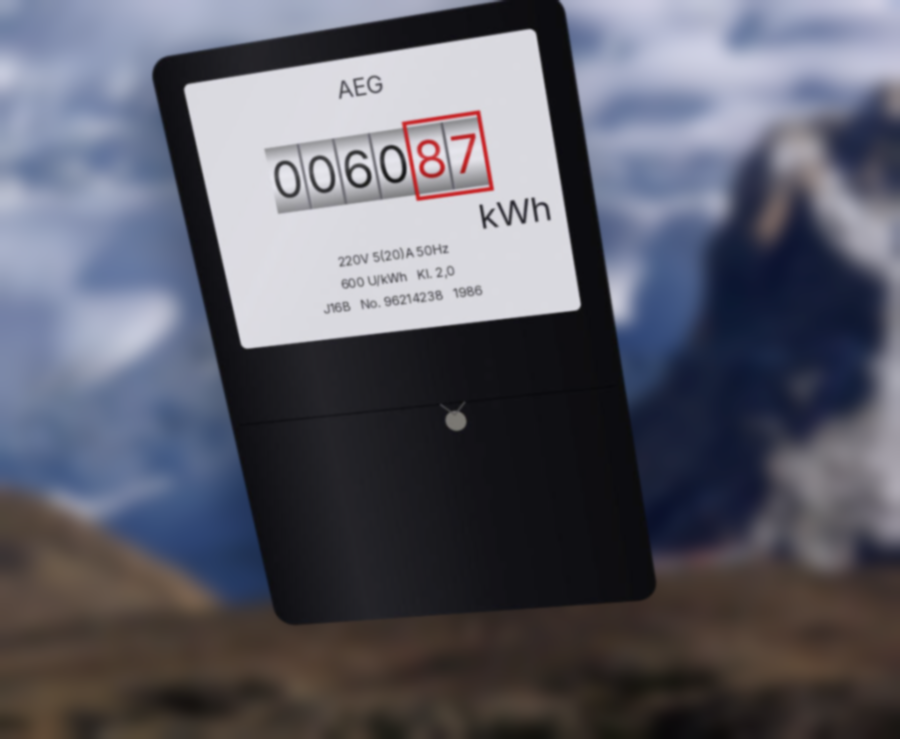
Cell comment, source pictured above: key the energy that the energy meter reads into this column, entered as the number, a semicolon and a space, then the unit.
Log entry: 60.87; kWh
